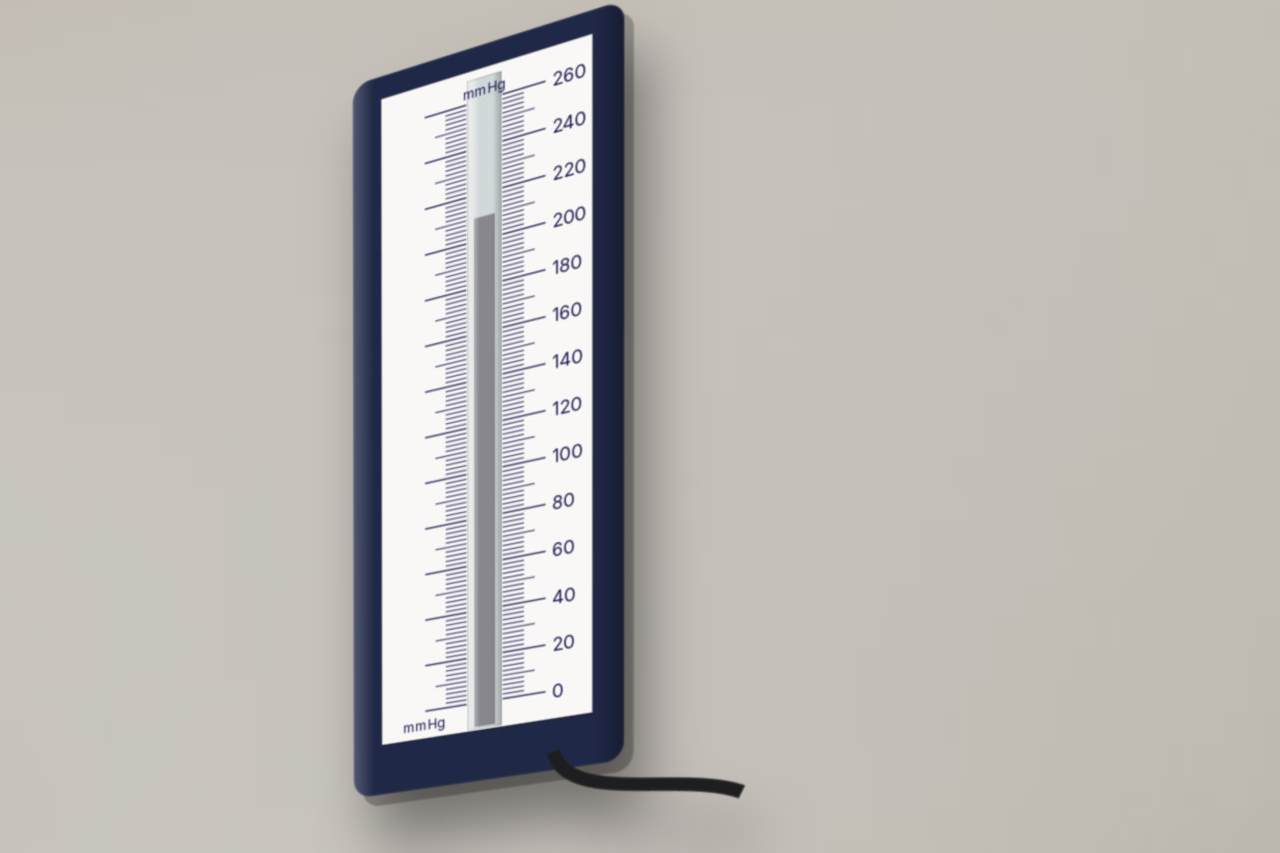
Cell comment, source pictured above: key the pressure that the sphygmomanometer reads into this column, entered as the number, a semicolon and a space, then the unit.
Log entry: 210; mmHg
